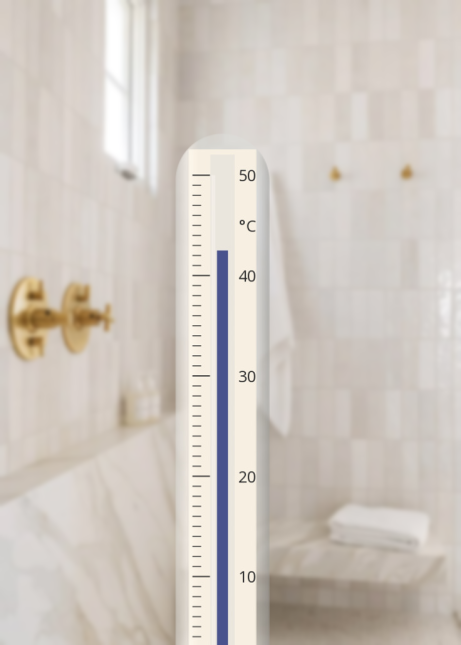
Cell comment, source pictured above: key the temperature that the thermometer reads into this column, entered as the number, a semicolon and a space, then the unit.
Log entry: 42.5; °C
